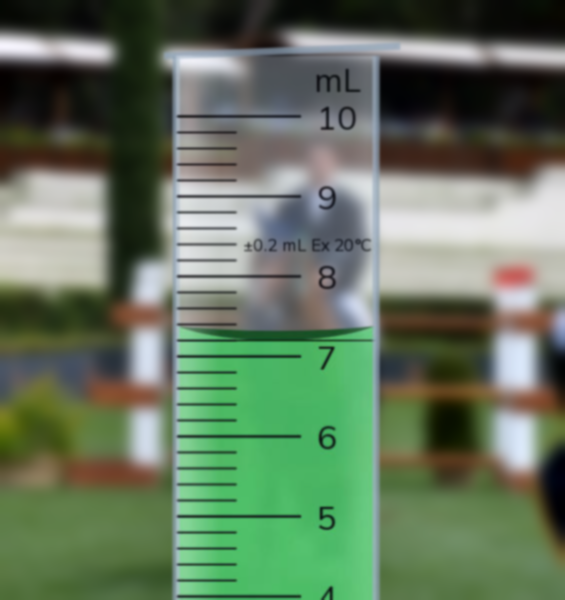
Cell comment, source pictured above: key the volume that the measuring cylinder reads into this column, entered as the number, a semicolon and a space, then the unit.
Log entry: 7.2; mL
